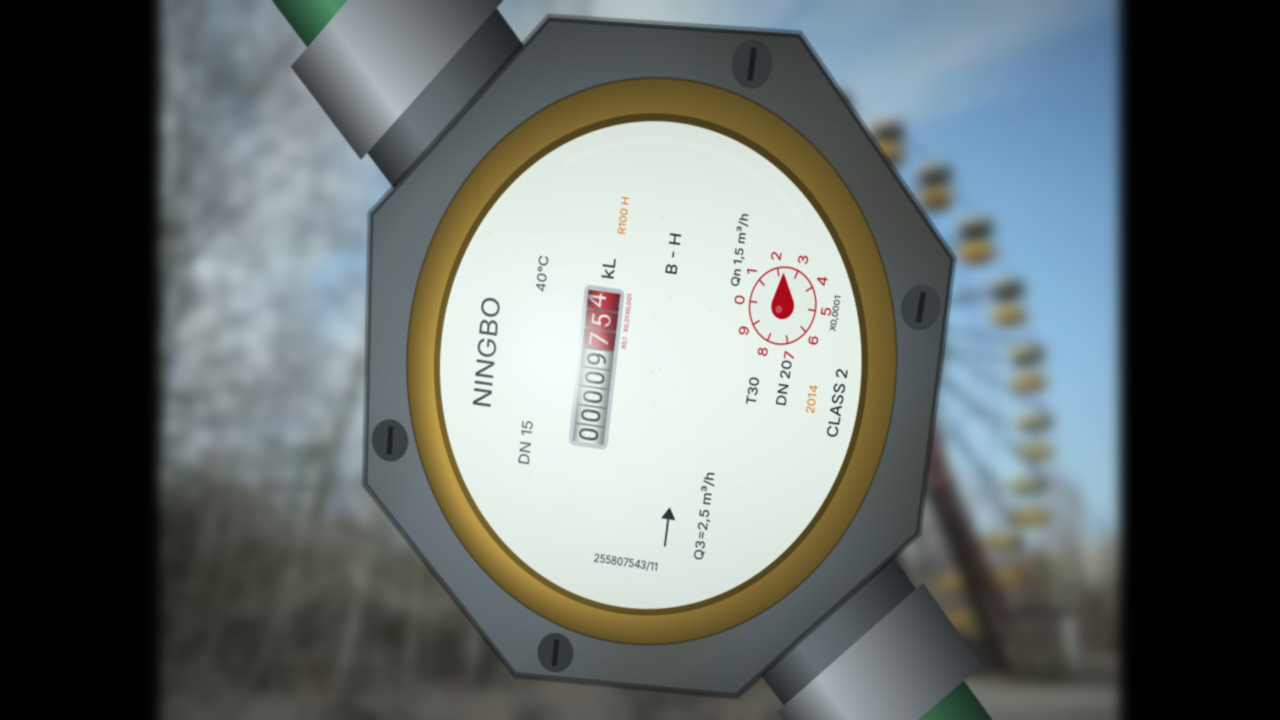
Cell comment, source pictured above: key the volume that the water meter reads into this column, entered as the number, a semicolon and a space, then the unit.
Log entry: 9.7542; kL
